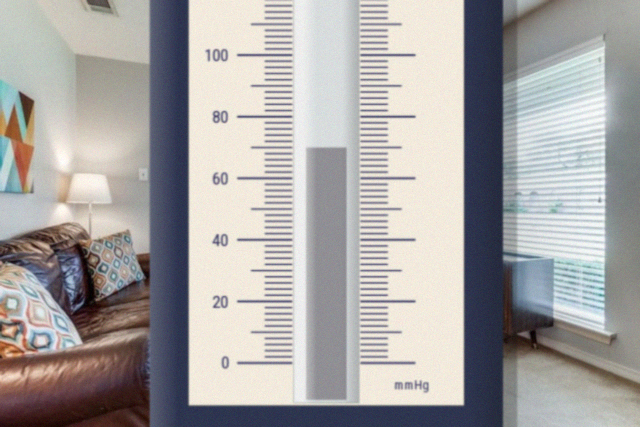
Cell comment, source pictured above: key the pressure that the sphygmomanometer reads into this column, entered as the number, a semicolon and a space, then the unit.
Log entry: 70; mmHg
